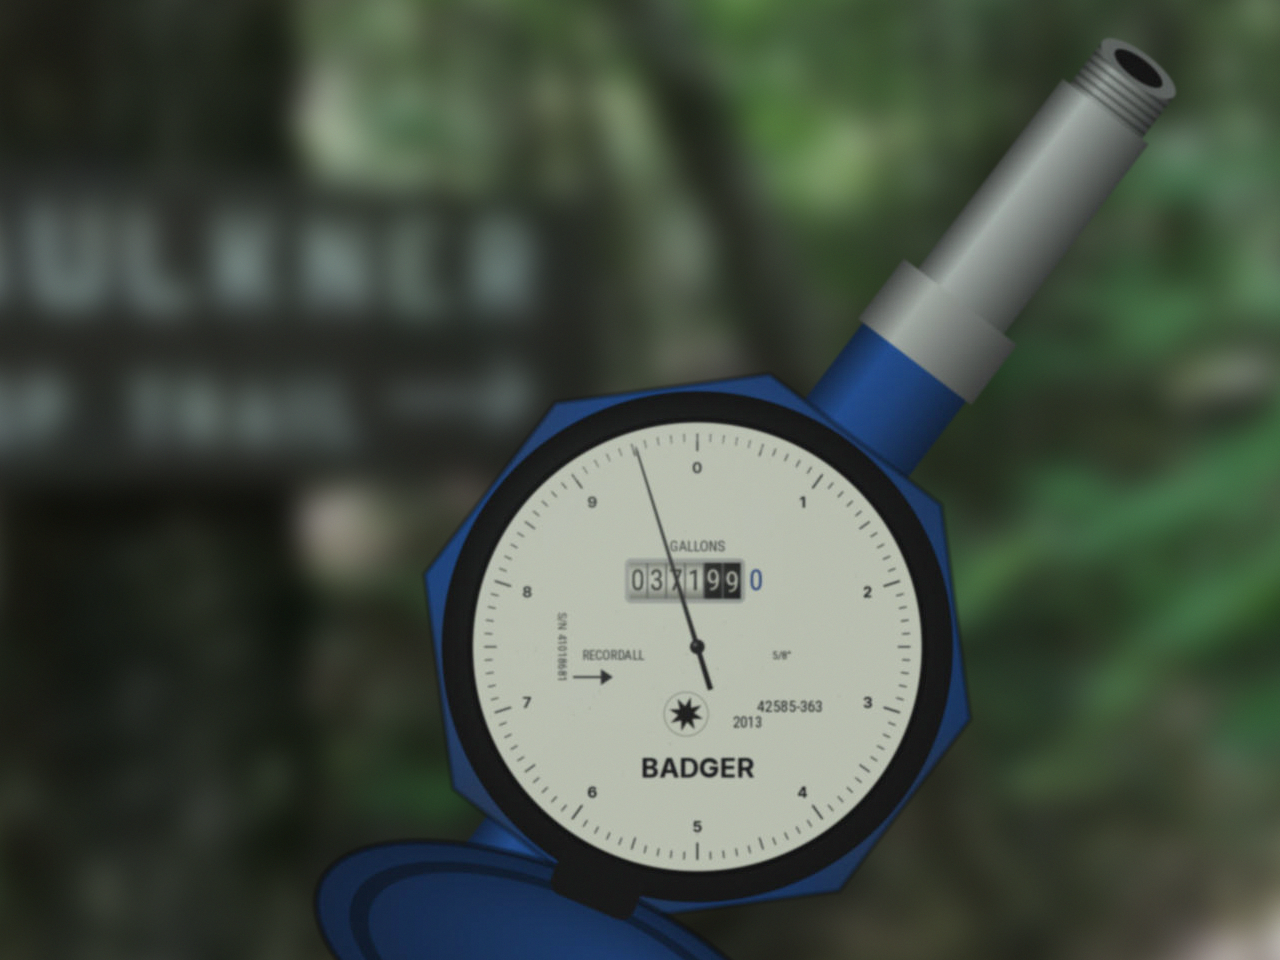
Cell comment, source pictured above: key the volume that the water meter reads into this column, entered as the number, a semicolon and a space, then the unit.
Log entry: 371989.5; gal
